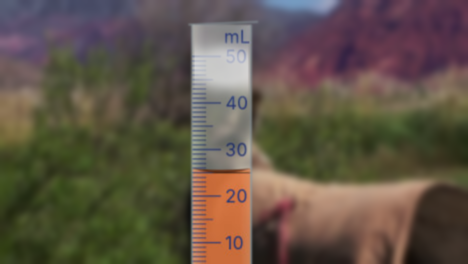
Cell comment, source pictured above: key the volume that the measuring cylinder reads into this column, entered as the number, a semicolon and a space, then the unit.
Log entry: 25; mL
